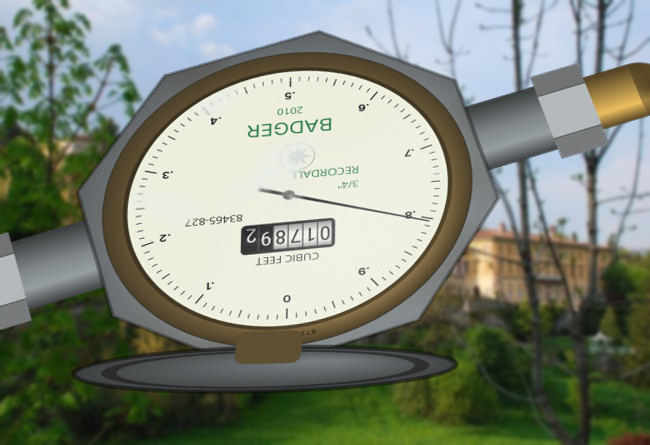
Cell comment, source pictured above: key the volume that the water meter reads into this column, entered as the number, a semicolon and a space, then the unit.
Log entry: 17891.80; ft³
